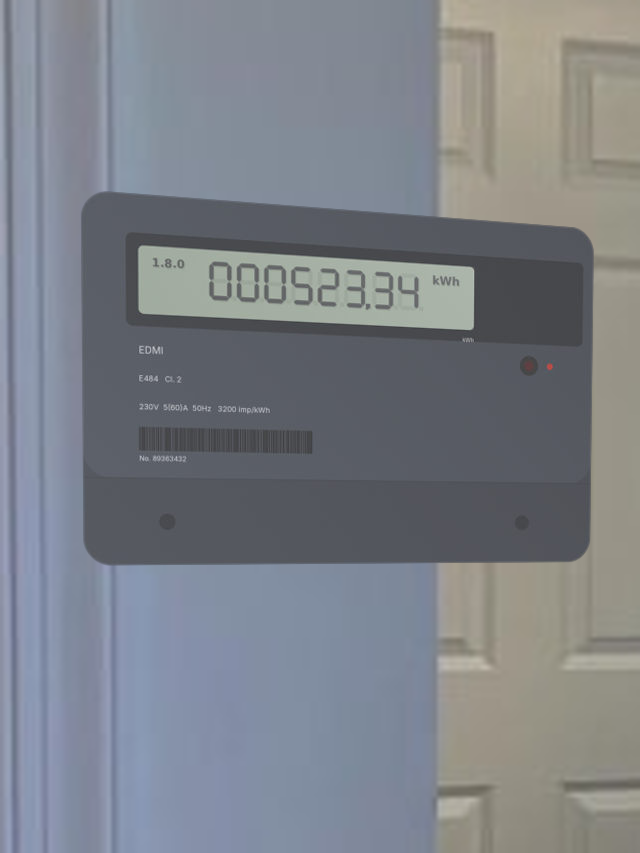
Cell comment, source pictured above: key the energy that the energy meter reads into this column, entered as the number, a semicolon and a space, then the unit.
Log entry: 523.34; kWh
